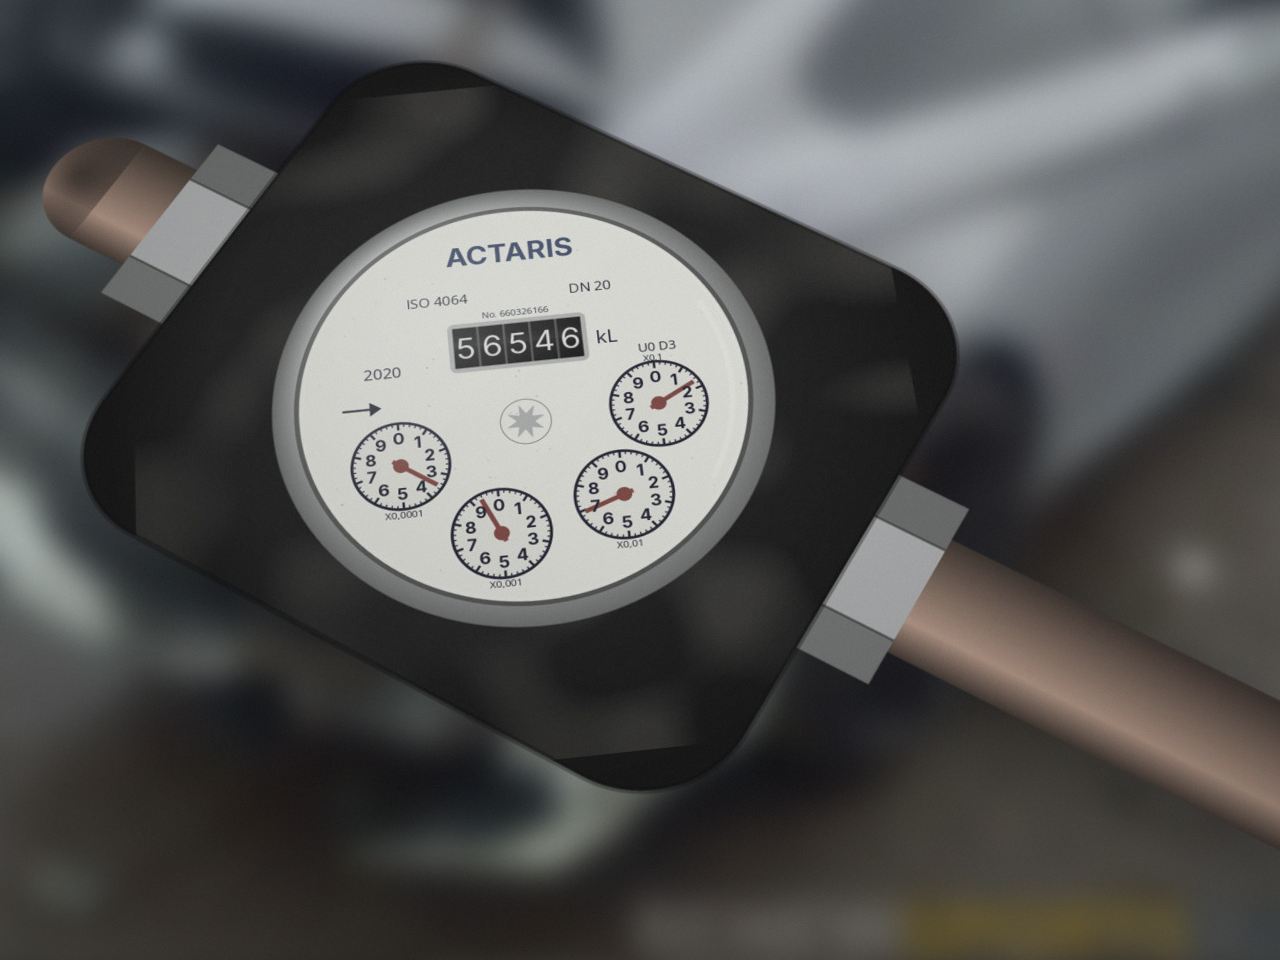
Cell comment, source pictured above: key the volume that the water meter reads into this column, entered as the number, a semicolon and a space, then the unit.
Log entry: 56546.1693; kL
